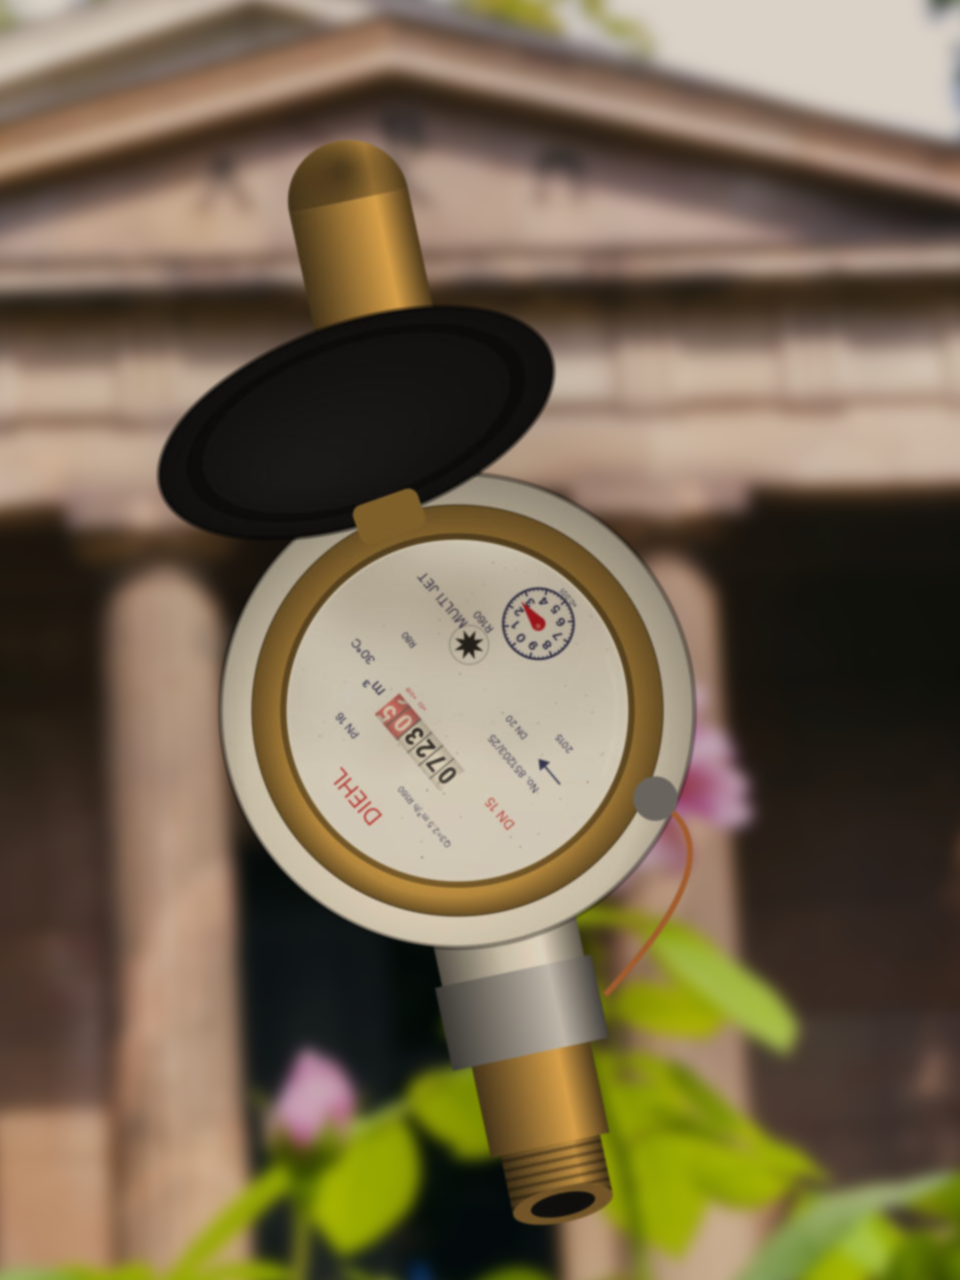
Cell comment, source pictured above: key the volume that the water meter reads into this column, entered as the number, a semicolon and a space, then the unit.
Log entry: 723.052; m³
